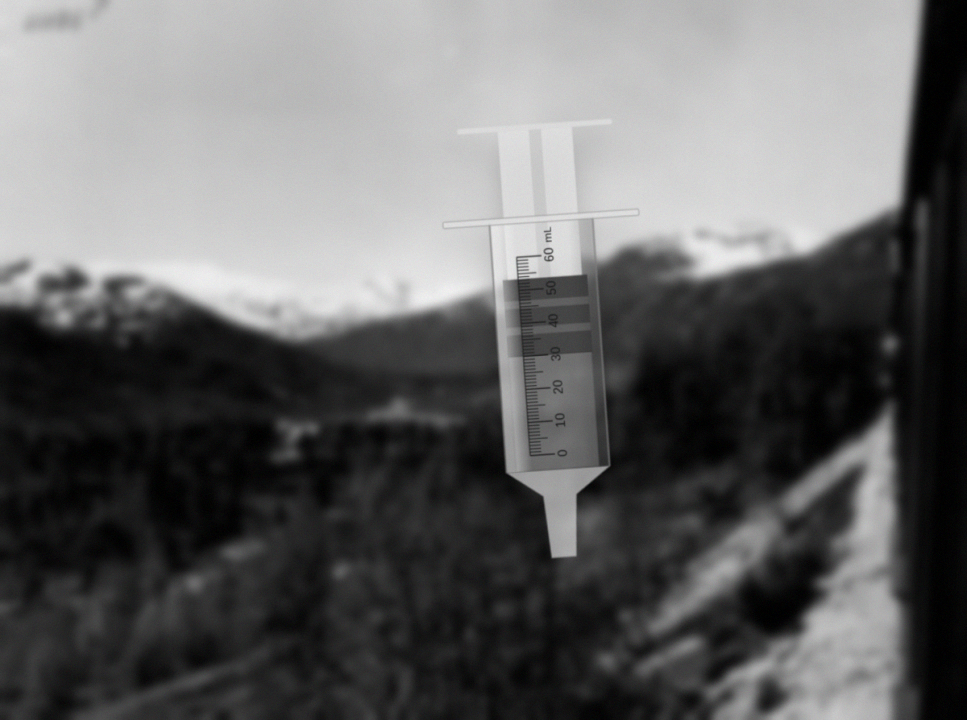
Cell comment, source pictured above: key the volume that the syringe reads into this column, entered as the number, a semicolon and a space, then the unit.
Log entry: 30; mL
